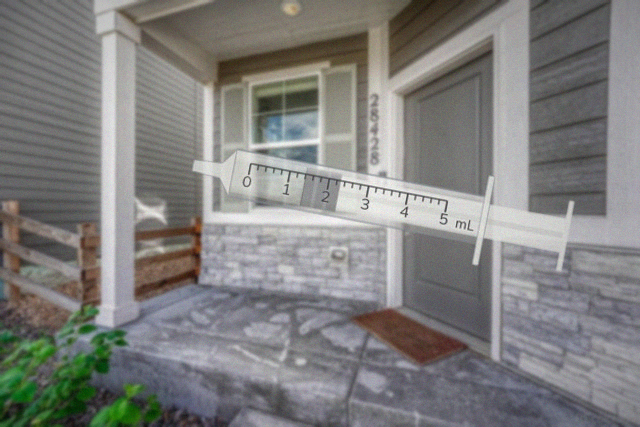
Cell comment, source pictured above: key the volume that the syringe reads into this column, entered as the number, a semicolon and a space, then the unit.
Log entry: 1.4; mL
